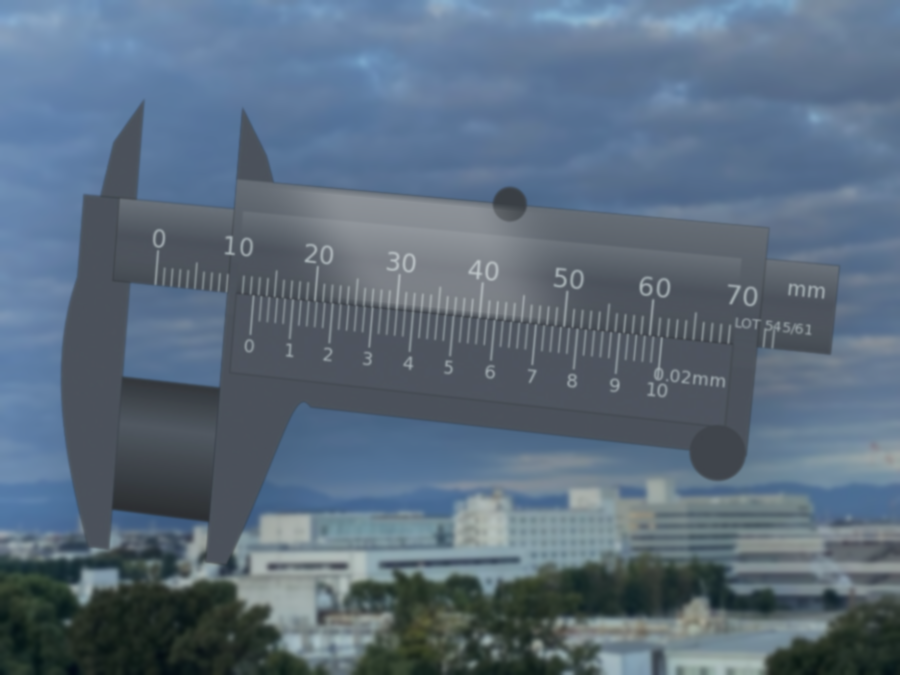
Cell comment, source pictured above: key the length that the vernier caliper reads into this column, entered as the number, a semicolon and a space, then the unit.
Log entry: 12.4; mm
